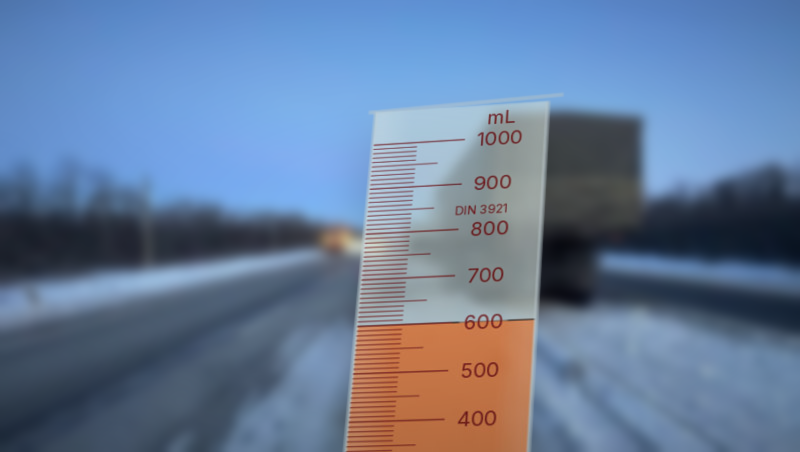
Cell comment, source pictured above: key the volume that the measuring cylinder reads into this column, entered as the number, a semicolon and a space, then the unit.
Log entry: 600; mL
